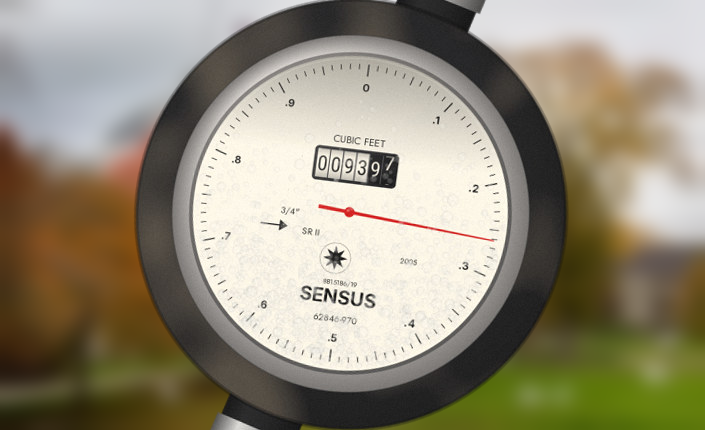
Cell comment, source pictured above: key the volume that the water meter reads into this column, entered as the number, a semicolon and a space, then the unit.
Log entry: 9397.26; ft³
